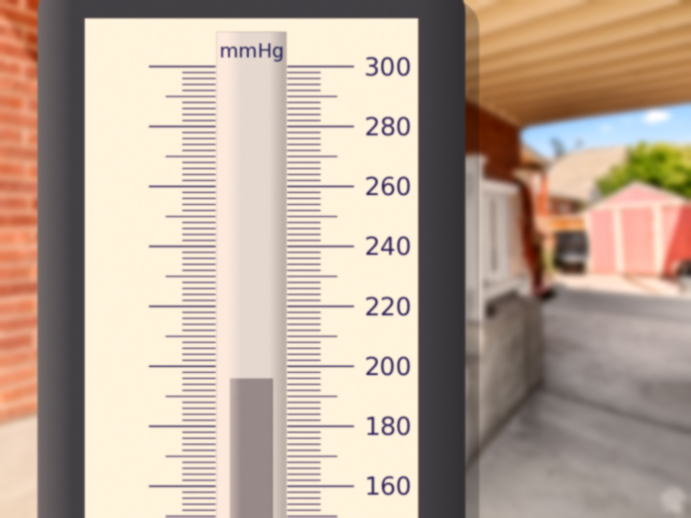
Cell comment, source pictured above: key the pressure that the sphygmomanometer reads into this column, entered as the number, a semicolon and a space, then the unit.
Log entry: 196; mmHg
